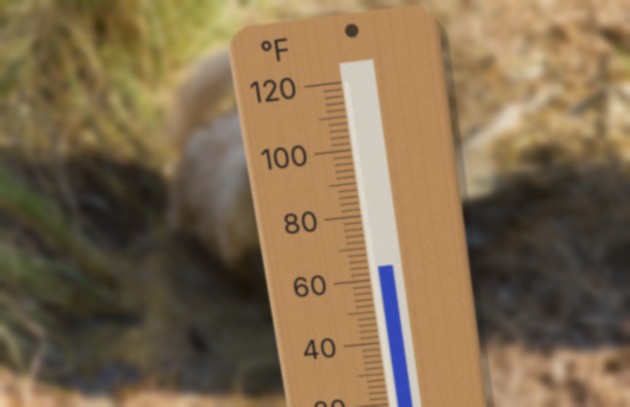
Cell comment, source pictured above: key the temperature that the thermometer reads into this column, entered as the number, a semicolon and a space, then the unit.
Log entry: 64; °F
